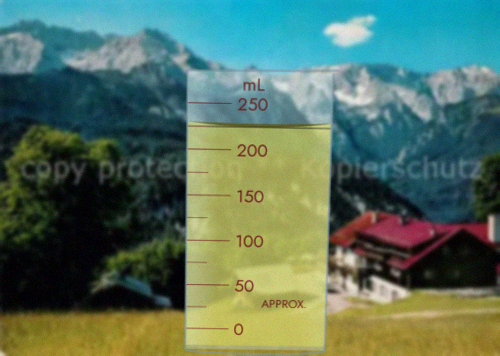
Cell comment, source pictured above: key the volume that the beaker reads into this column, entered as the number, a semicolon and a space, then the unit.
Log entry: 225; mL
